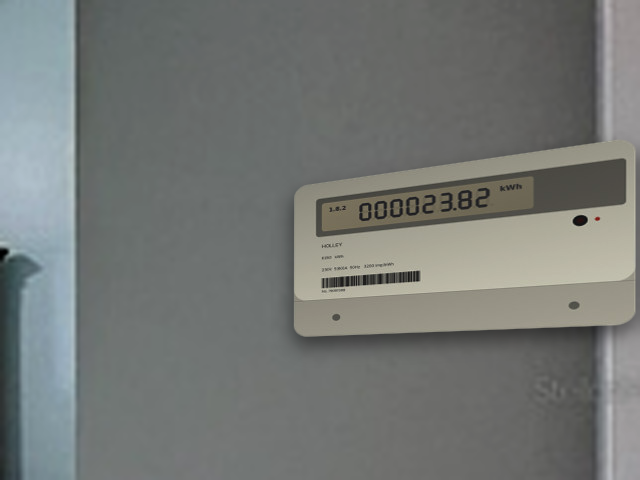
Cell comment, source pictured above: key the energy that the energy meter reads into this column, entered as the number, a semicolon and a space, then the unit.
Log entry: 23.82; kWh
